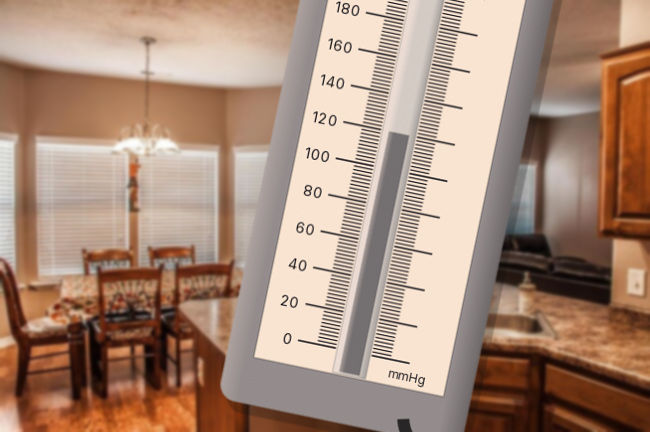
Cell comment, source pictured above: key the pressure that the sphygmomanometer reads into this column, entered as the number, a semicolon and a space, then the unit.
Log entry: 120; mmHg
